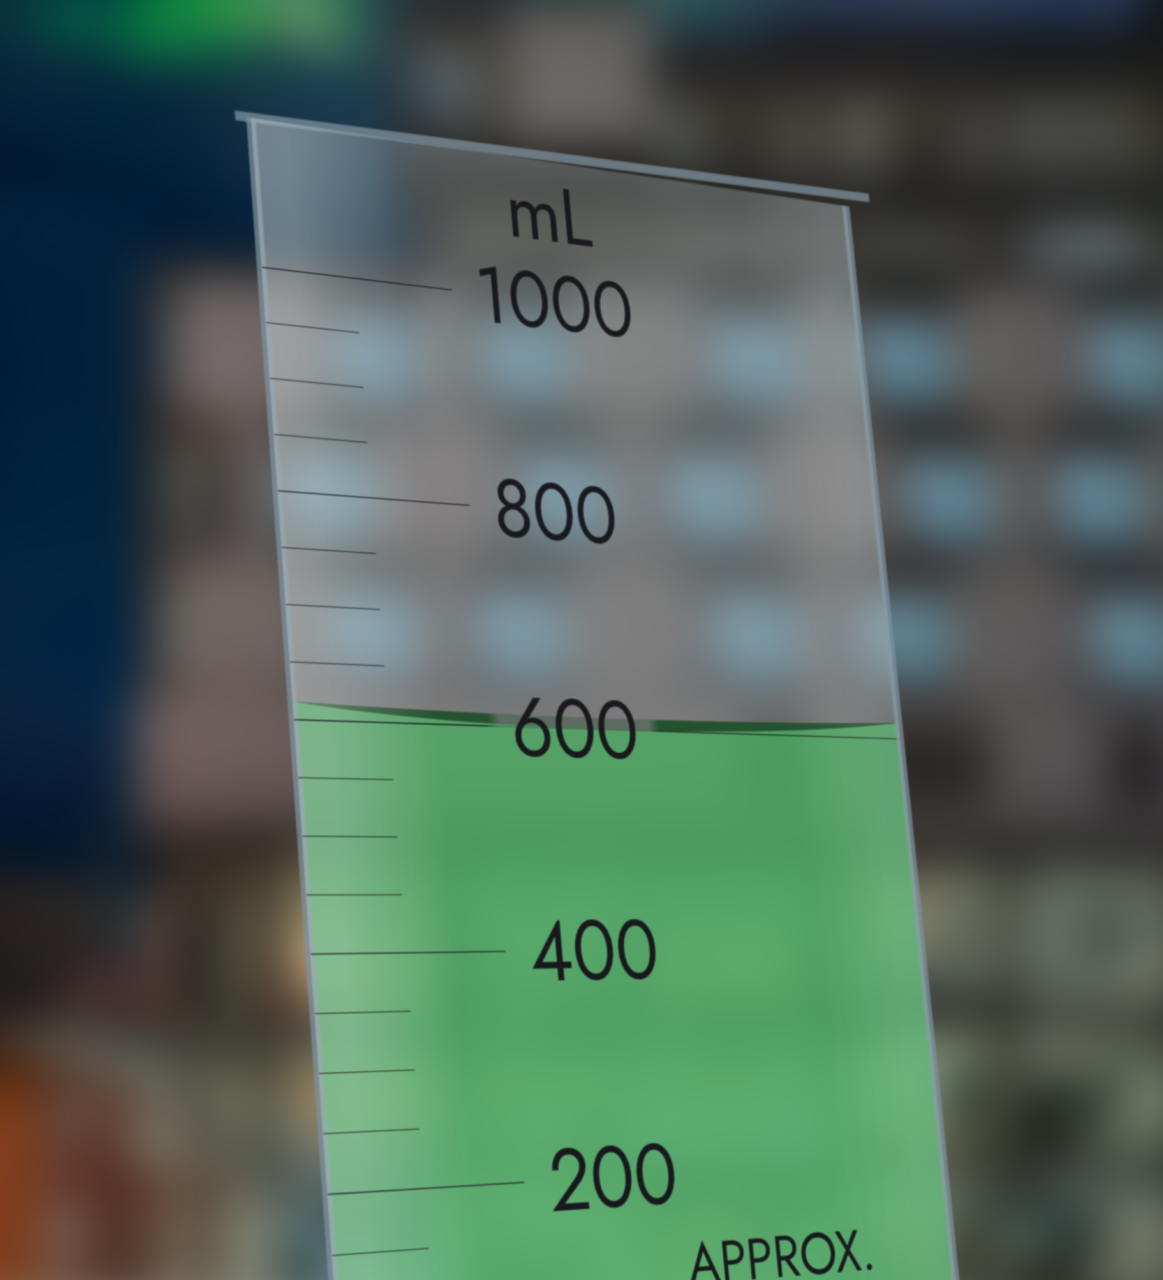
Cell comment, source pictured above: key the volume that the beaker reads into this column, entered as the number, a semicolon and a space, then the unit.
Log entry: 600; mL
